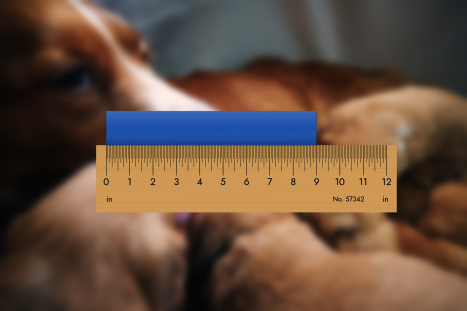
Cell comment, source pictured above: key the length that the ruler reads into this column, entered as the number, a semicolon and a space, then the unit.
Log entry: 9; in
